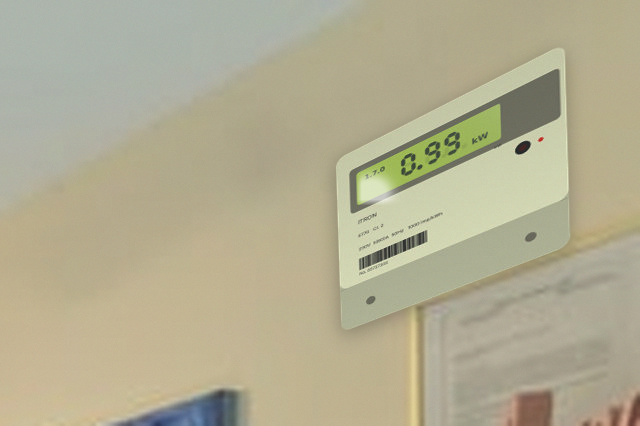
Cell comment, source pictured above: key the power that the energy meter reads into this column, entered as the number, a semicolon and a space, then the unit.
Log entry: 0.99; kW
